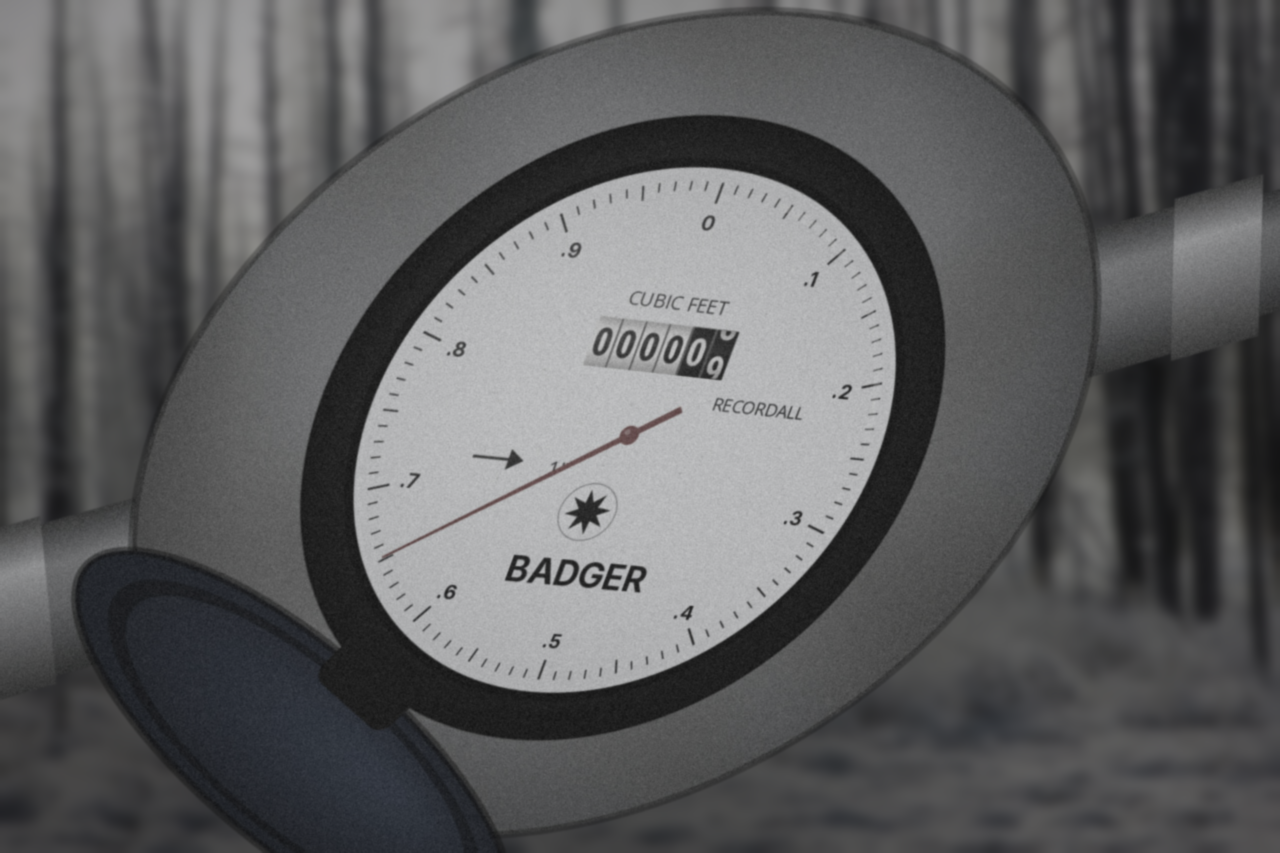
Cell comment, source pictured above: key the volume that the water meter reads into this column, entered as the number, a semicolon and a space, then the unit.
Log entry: 8.65; ft³
